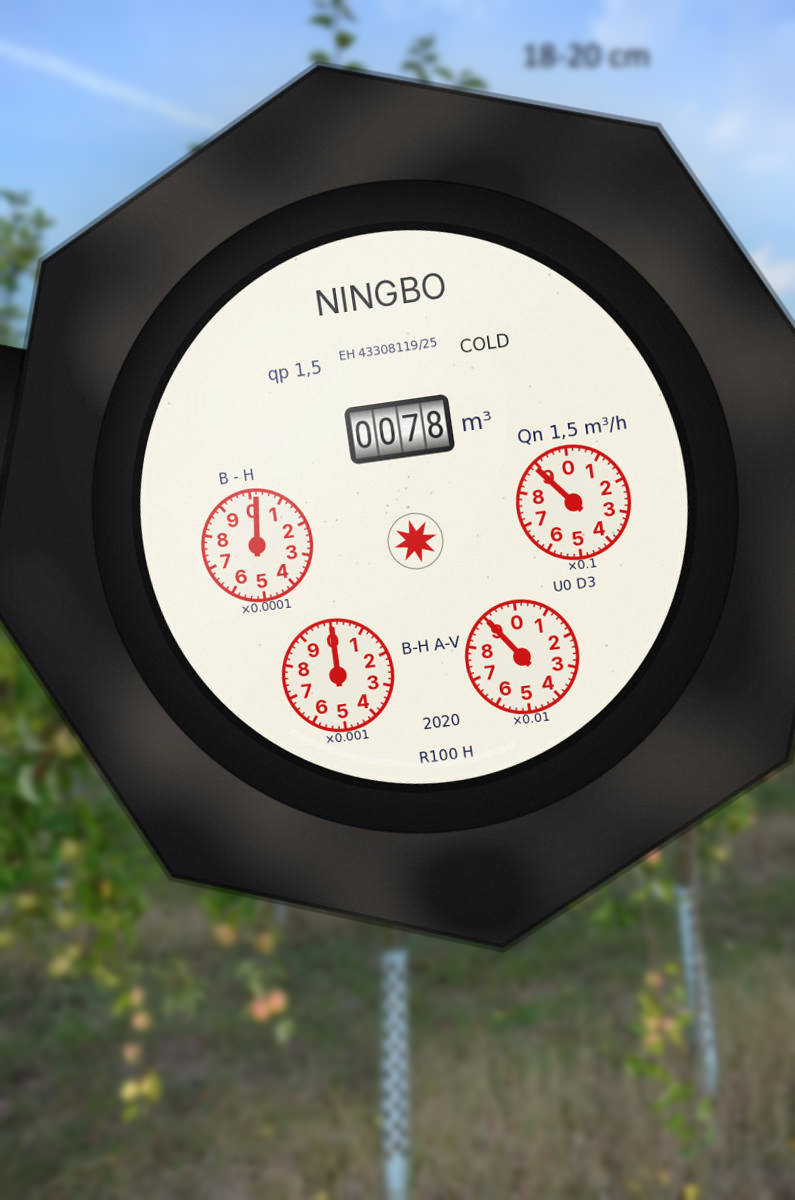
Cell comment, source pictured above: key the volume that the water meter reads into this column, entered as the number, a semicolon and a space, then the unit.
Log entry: 78.8900; m³
